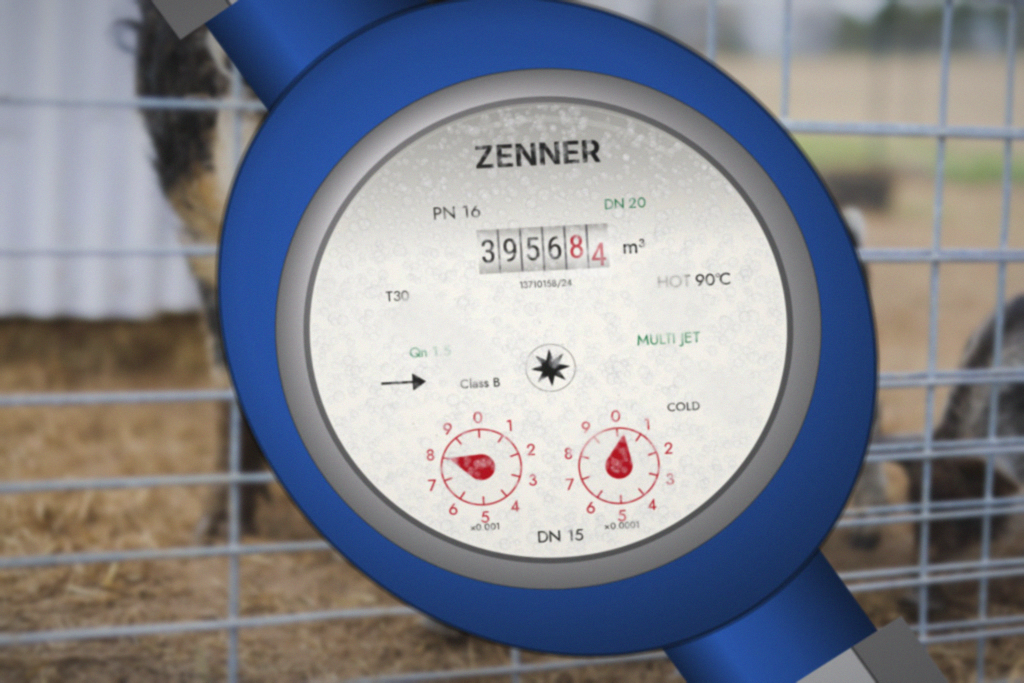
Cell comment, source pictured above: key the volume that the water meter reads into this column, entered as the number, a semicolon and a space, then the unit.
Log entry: 3956.8380; m³
